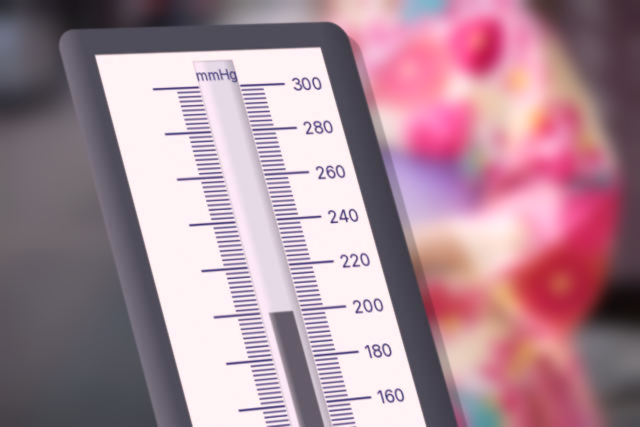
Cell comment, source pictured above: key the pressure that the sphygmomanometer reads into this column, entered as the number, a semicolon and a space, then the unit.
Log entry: 200; mmHg
